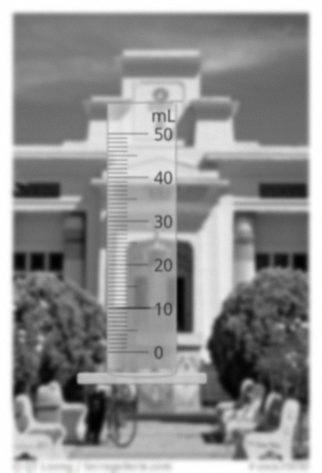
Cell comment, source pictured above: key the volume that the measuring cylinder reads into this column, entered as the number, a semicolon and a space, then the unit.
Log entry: 10; mL
